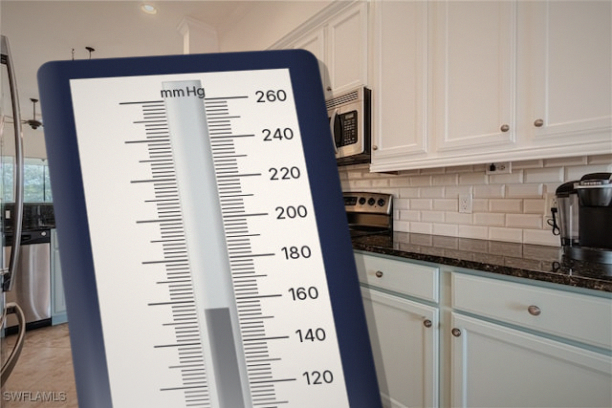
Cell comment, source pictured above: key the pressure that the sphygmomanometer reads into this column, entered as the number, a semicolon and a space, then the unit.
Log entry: 156; mmHg
